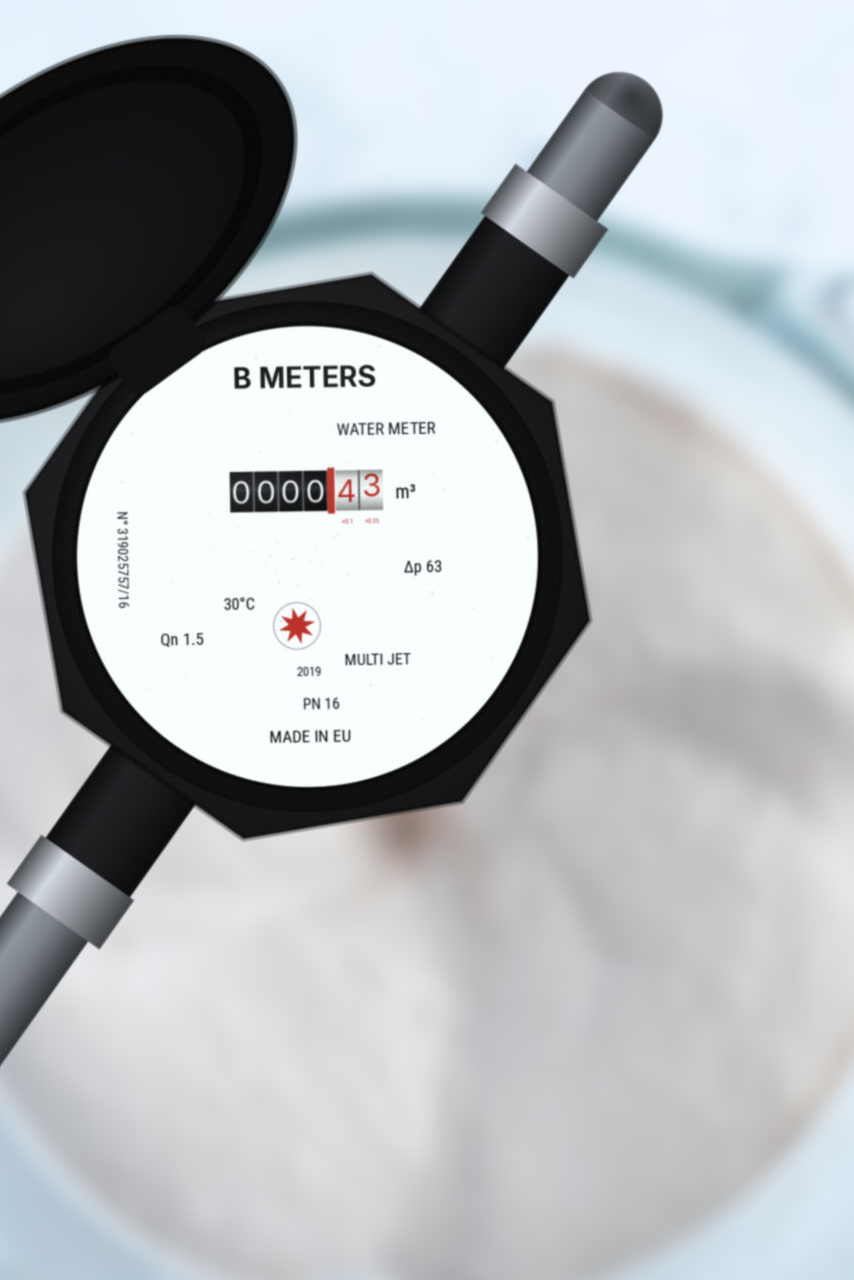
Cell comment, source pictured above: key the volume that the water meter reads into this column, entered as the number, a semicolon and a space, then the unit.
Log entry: 0.43; m³
